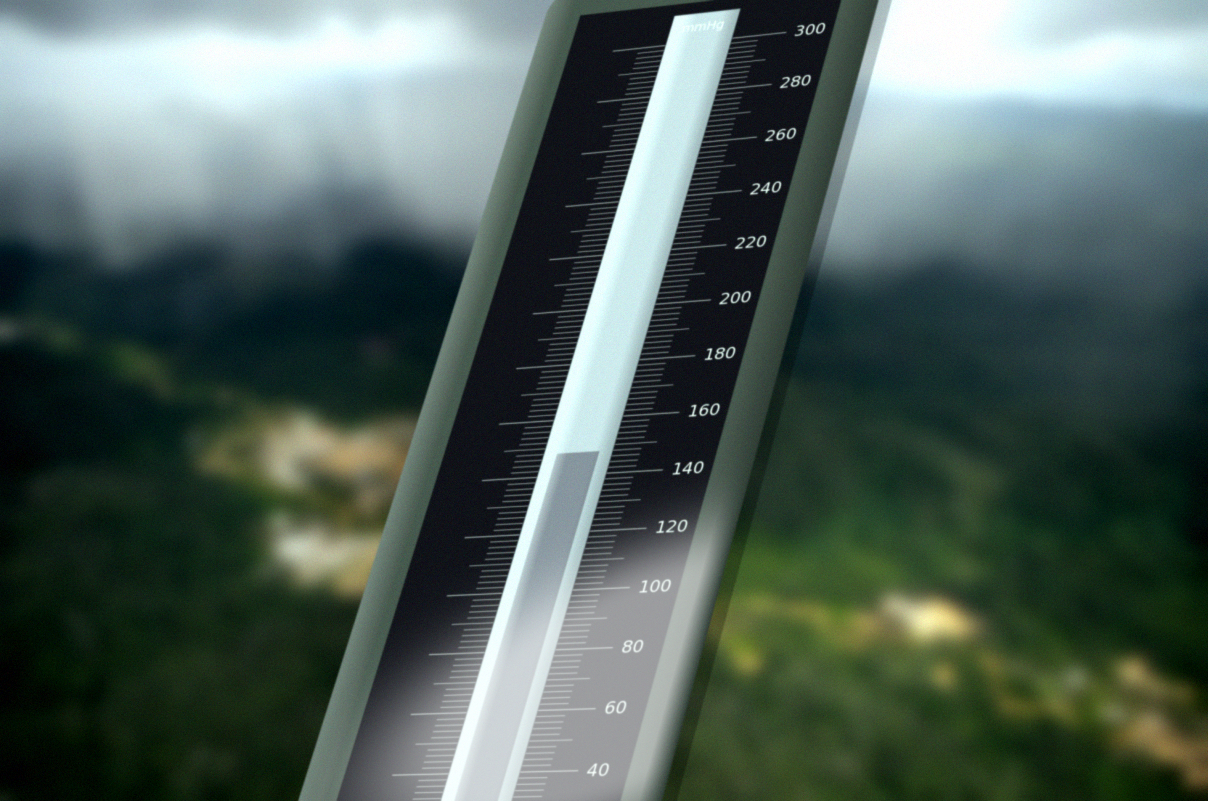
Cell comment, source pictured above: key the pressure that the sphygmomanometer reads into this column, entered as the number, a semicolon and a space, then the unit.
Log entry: 148; mmHg
